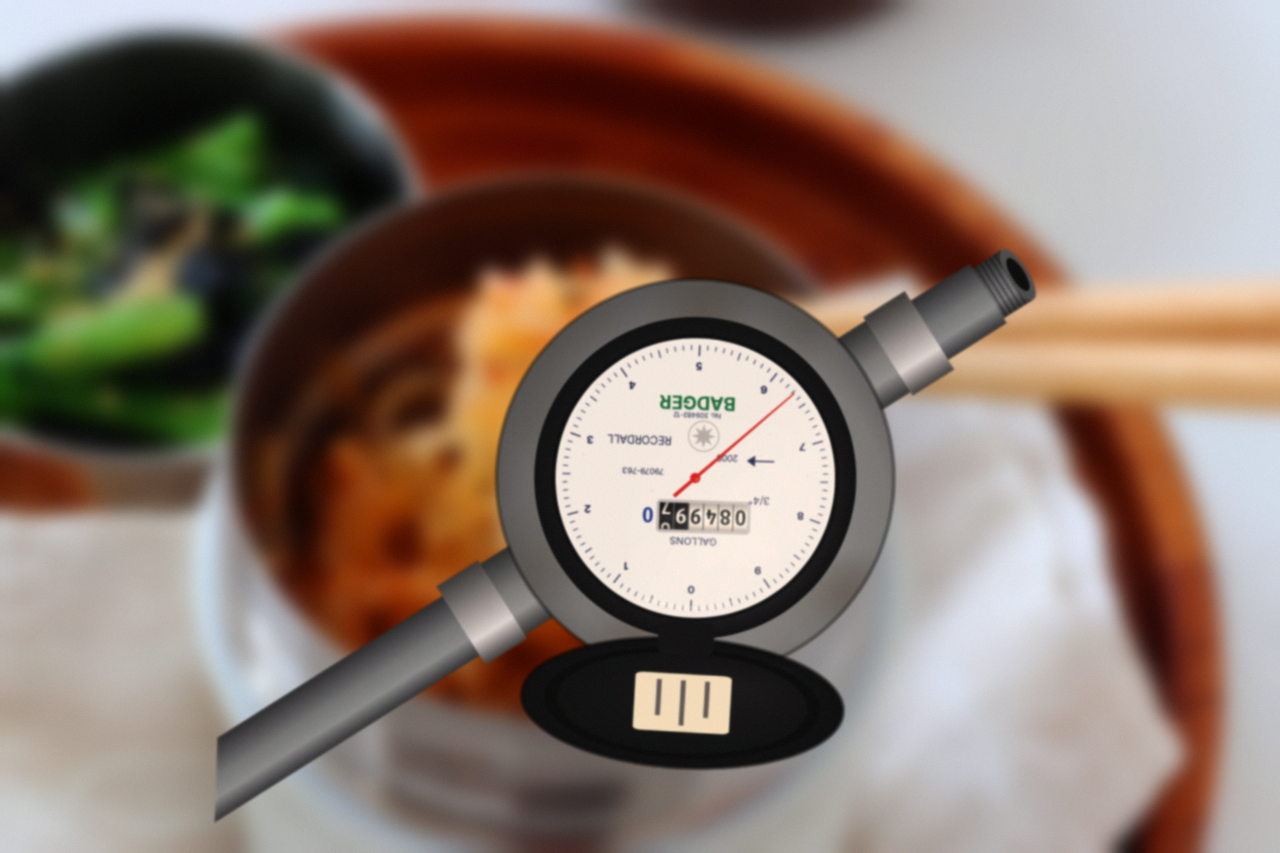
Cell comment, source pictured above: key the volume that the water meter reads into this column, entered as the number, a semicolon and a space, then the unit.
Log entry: 849966.3; gal
